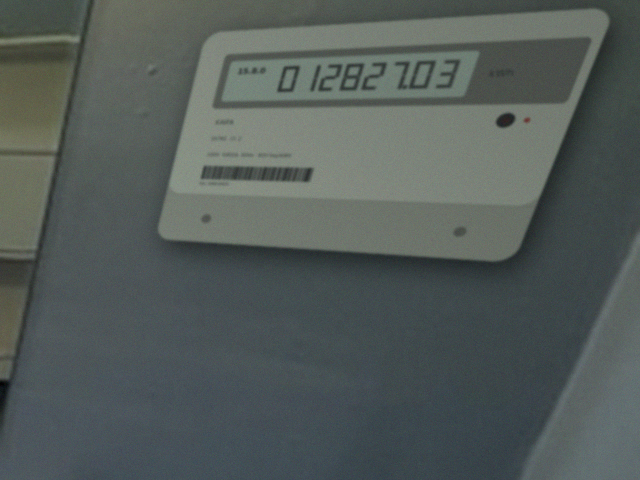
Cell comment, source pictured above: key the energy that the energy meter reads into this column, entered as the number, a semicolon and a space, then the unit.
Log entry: 12827.03; kWh
